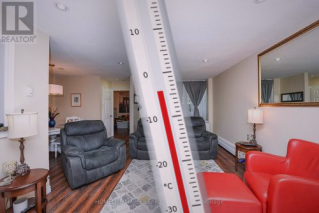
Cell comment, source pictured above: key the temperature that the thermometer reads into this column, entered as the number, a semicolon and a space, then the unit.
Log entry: -4; °C
